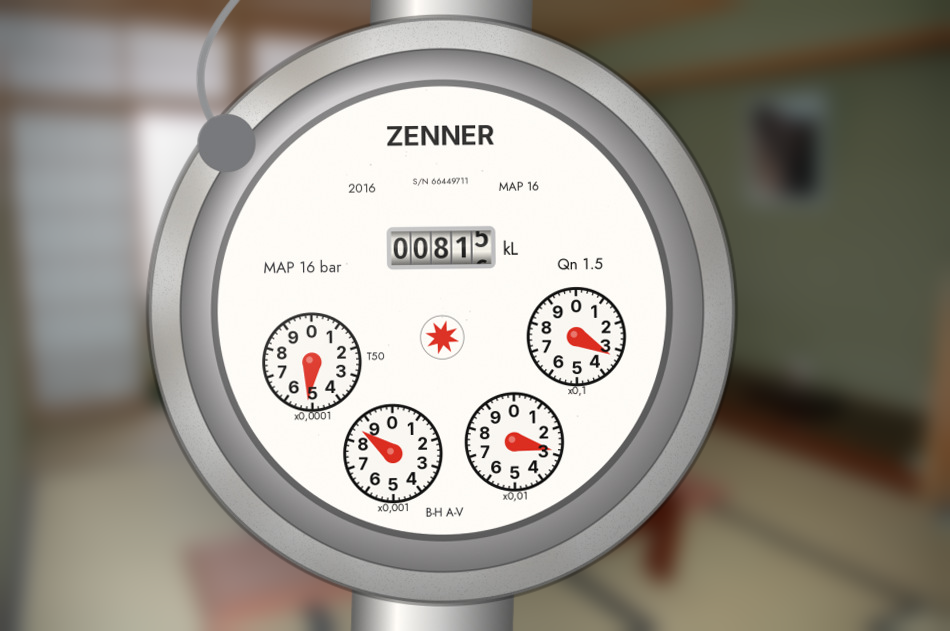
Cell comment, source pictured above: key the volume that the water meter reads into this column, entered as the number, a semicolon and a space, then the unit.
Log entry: 815.3285; kL
